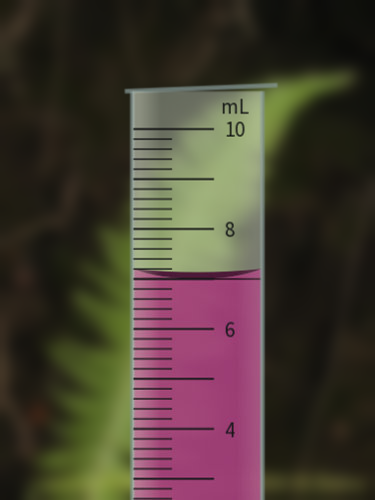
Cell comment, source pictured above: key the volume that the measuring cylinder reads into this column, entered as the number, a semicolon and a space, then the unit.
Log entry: 7; mL
